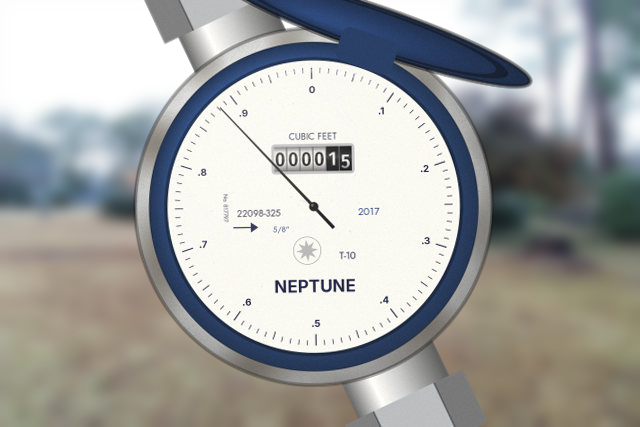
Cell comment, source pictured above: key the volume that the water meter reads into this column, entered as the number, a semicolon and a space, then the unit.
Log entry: 14.88; ft³
